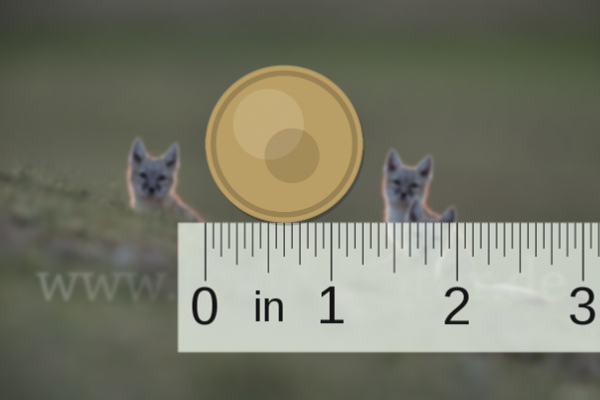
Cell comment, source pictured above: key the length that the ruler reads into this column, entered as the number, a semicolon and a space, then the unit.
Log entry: 1.25; in
